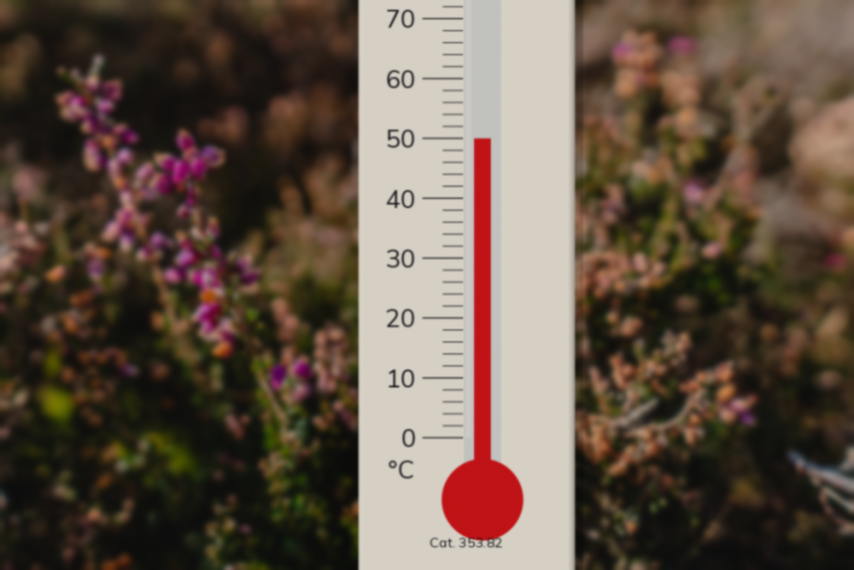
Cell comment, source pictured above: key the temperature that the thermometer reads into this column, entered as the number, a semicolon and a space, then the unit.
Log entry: 50; °C
